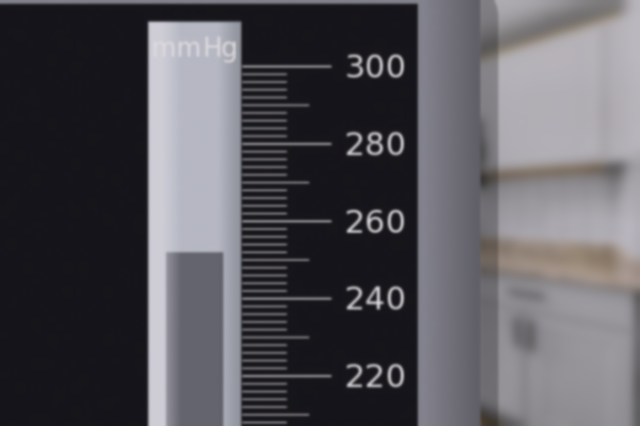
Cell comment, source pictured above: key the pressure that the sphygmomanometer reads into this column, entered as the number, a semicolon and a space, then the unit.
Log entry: 252; mmHg
